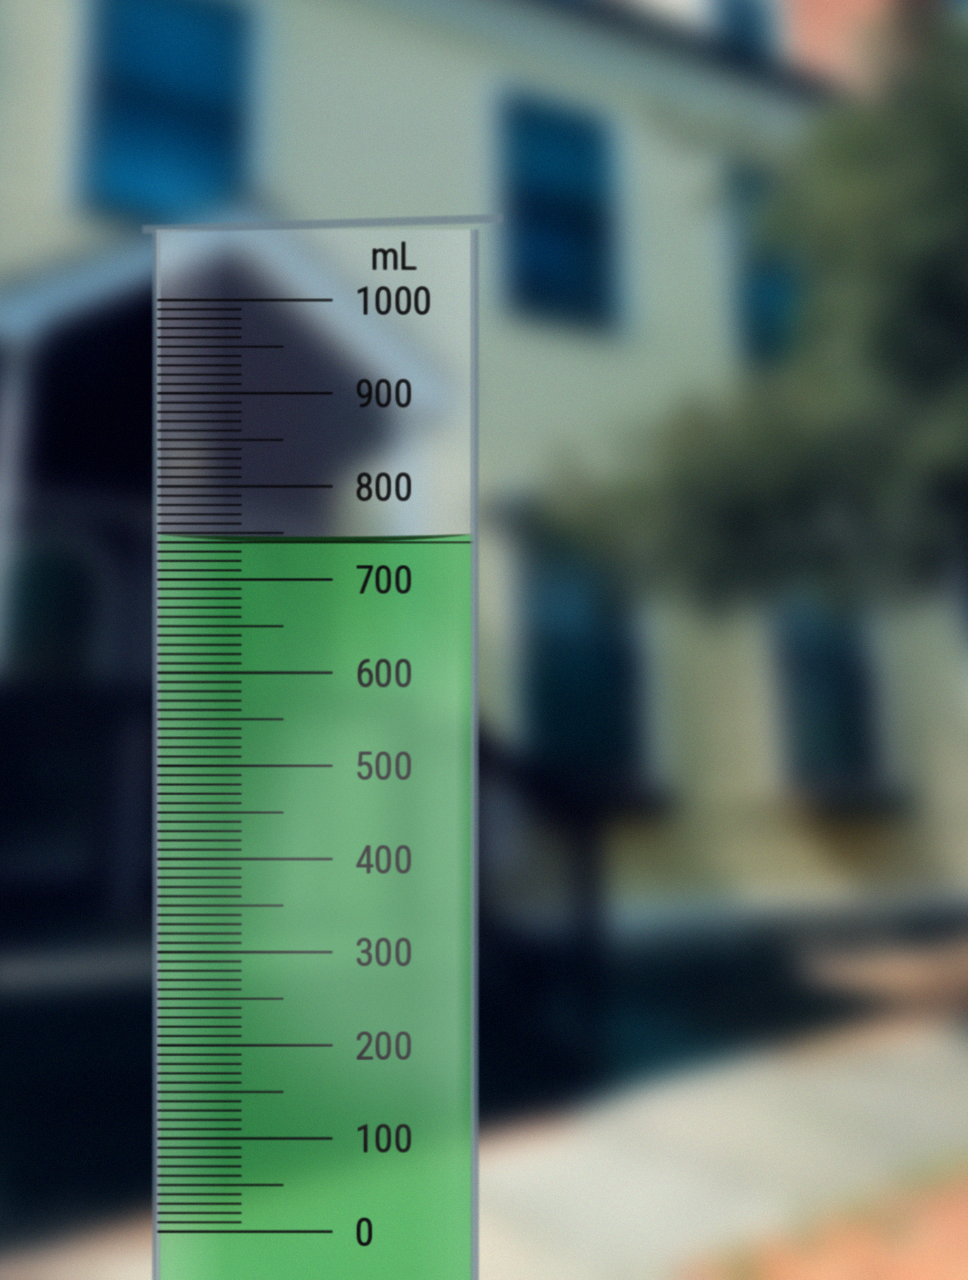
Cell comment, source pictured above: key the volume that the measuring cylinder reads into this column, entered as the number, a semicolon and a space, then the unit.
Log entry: 740; mL
